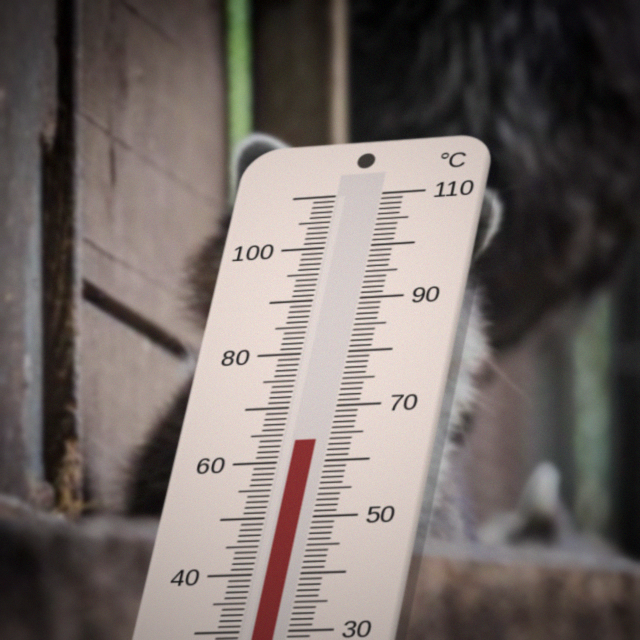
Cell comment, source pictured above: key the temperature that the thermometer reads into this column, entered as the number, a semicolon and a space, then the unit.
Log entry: 64; °C
